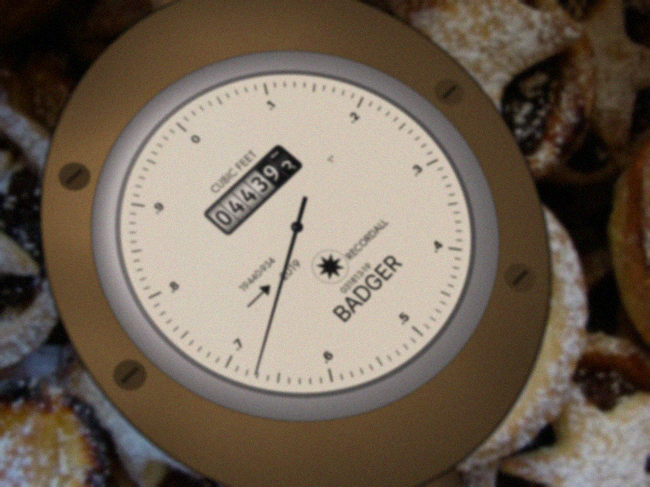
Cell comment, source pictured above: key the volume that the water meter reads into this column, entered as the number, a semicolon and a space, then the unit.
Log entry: 44392.67; ft³
